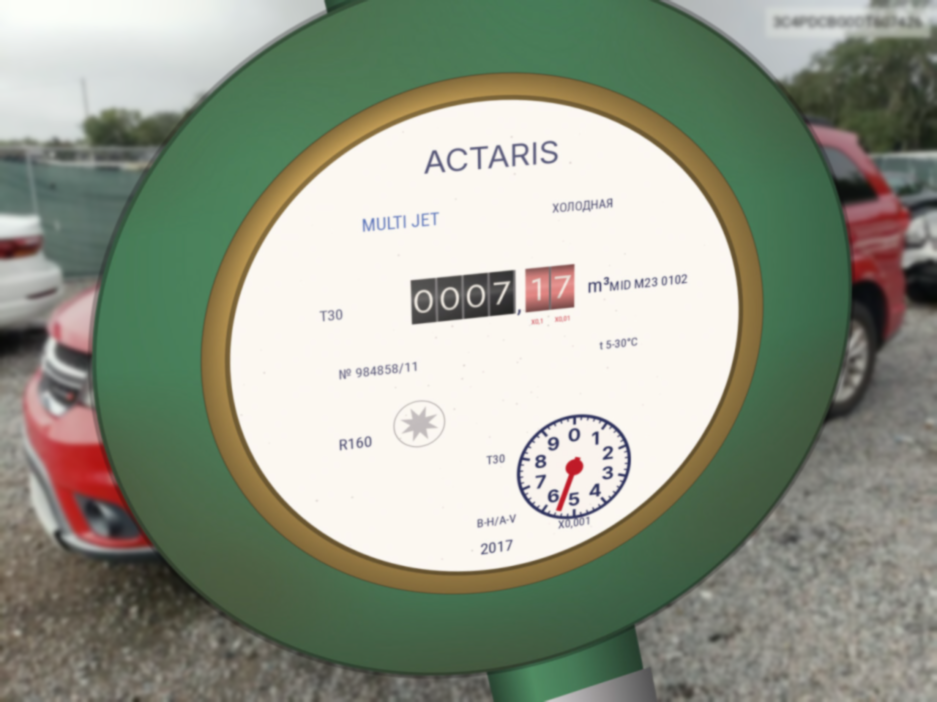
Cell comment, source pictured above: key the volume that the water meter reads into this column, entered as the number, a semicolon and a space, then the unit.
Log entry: 7.175; m³
